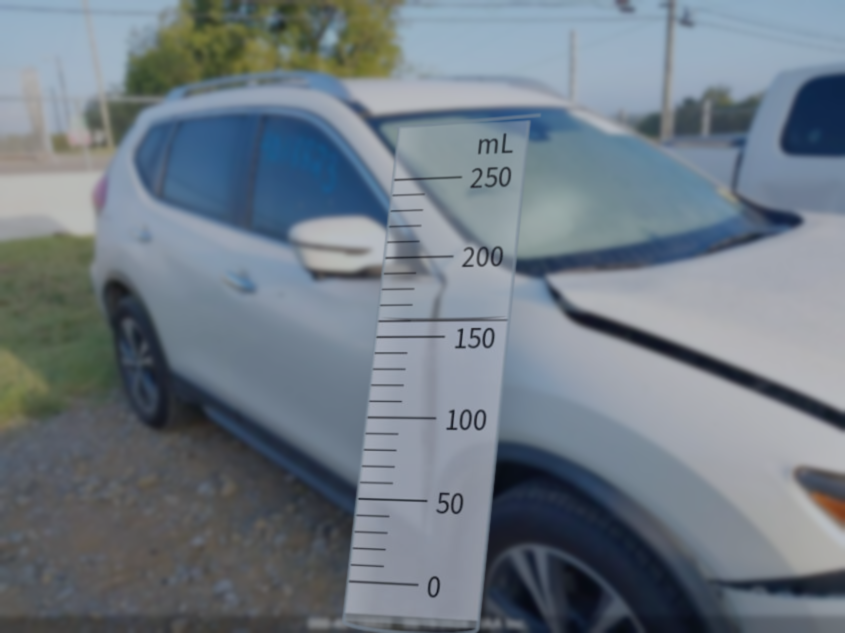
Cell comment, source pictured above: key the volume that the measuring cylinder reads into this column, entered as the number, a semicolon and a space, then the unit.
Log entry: 160; mL
